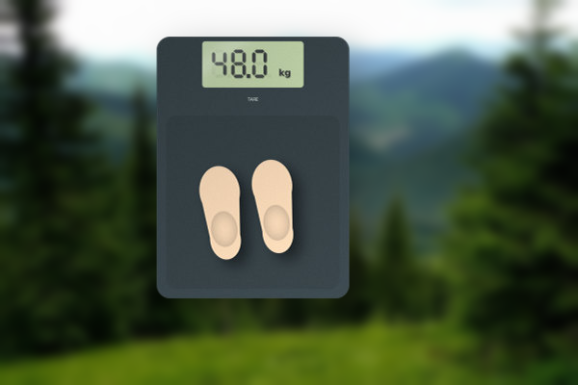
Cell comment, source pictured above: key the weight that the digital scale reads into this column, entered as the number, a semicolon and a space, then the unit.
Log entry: 48.0; kg
